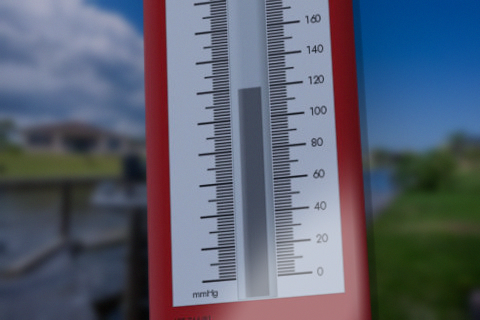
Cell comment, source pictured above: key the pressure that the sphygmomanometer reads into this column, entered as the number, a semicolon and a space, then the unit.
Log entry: 120; mmHg
